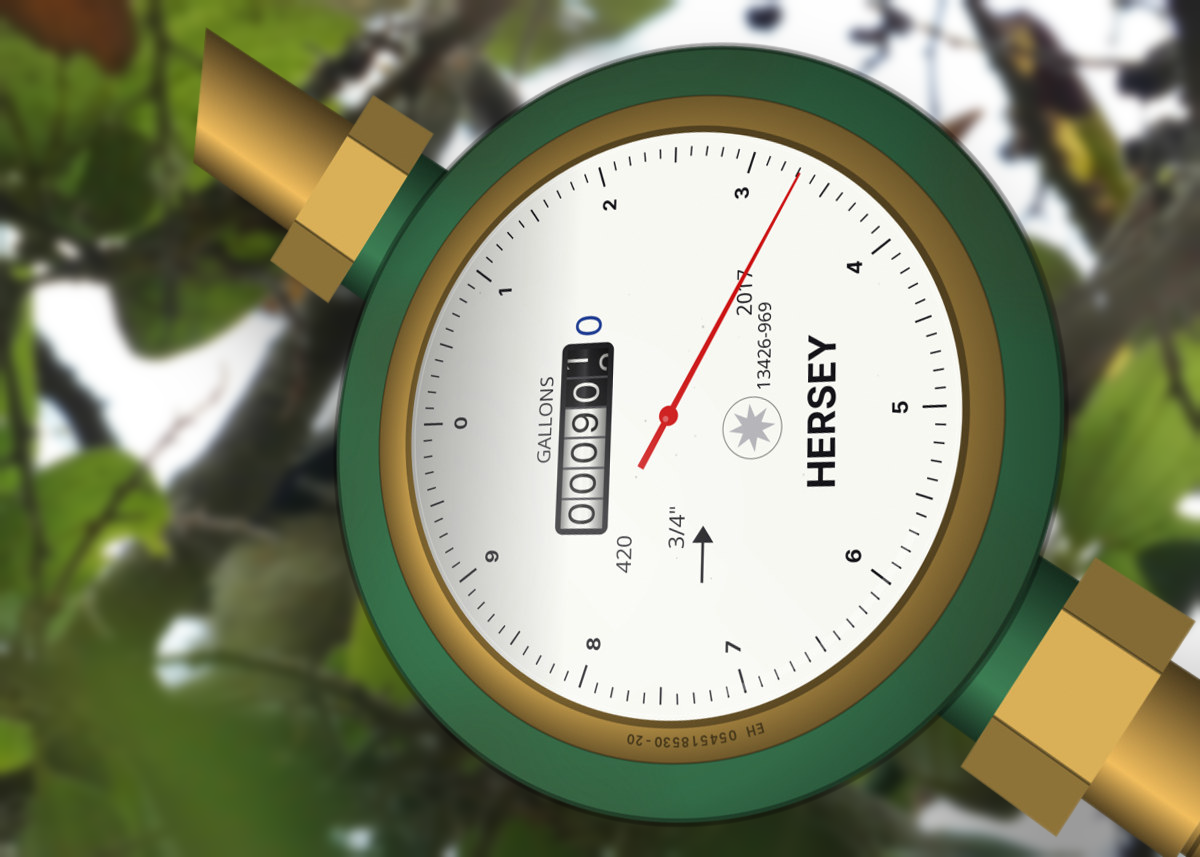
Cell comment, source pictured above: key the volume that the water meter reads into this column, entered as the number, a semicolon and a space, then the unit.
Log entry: 9013.3; gal
